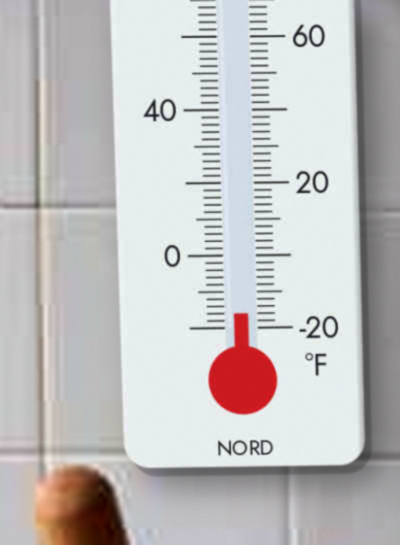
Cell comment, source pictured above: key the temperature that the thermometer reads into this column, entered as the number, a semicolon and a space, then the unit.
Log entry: -16; °F
